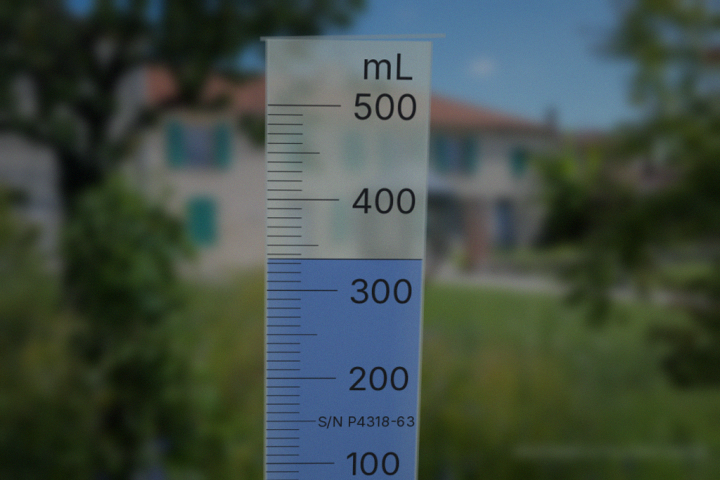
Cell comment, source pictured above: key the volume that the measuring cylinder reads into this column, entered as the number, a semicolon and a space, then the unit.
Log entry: 335; mL
